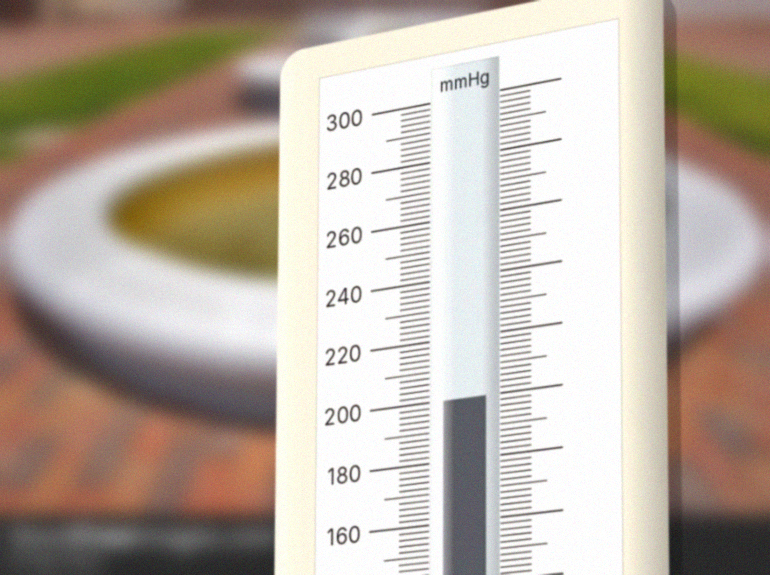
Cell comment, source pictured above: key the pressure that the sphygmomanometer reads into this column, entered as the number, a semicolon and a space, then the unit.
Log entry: 200; mmHg
